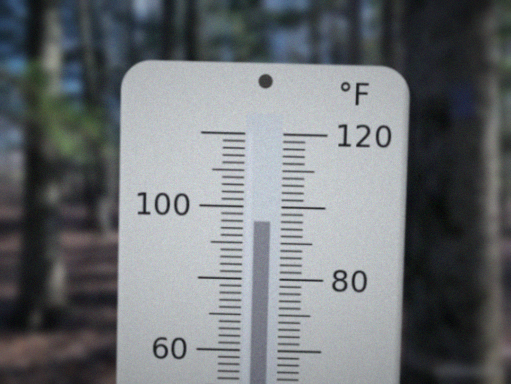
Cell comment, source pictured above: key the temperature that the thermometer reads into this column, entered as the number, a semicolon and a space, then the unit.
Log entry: 96; °F
